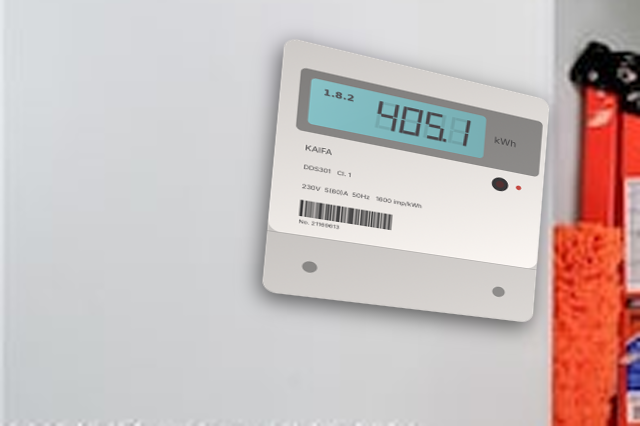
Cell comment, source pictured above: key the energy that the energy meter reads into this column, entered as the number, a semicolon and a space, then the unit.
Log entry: 405.1; kWh
